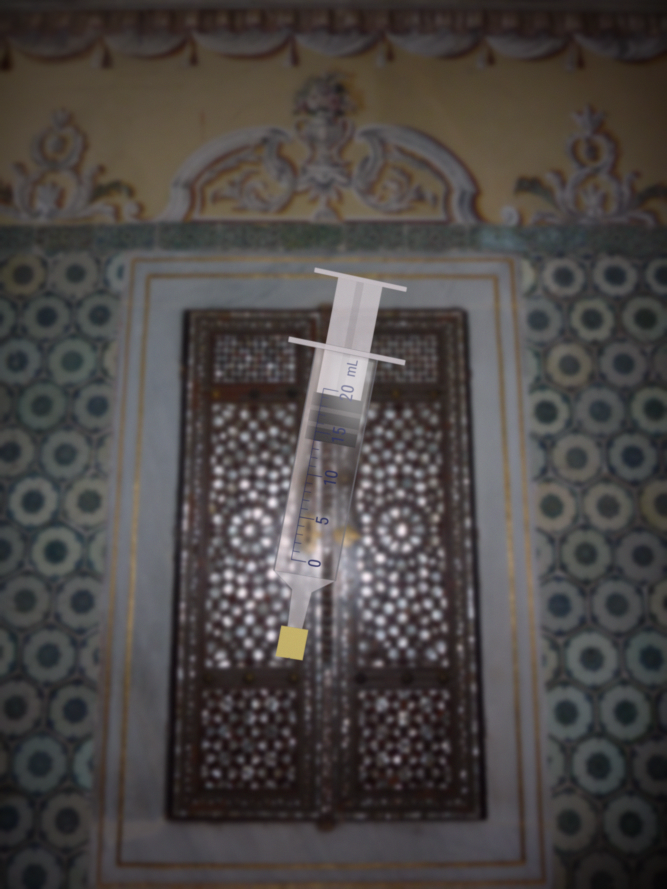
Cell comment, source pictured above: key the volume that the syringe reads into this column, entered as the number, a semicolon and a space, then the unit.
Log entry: 14; mL
